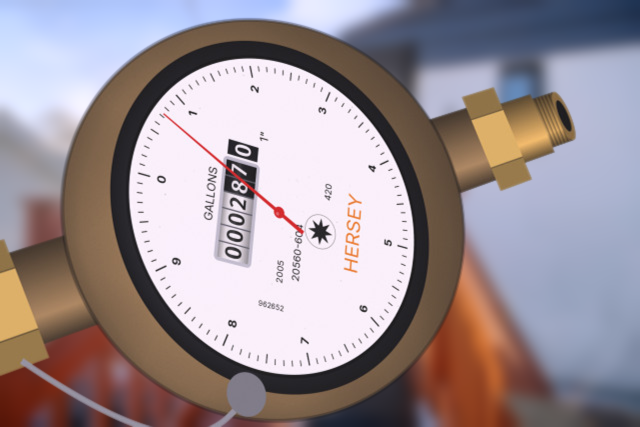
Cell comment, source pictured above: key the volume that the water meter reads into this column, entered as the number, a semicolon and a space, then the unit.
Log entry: 2870.7; gal
